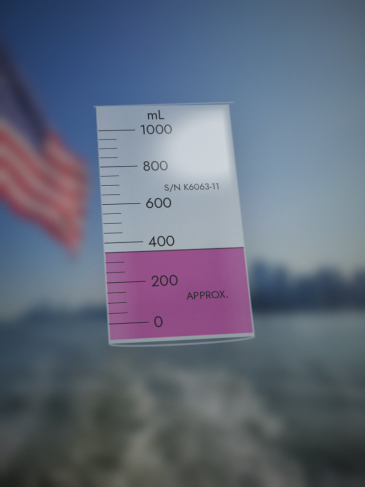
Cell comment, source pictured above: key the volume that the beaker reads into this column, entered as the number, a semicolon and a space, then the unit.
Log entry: 350; mL
